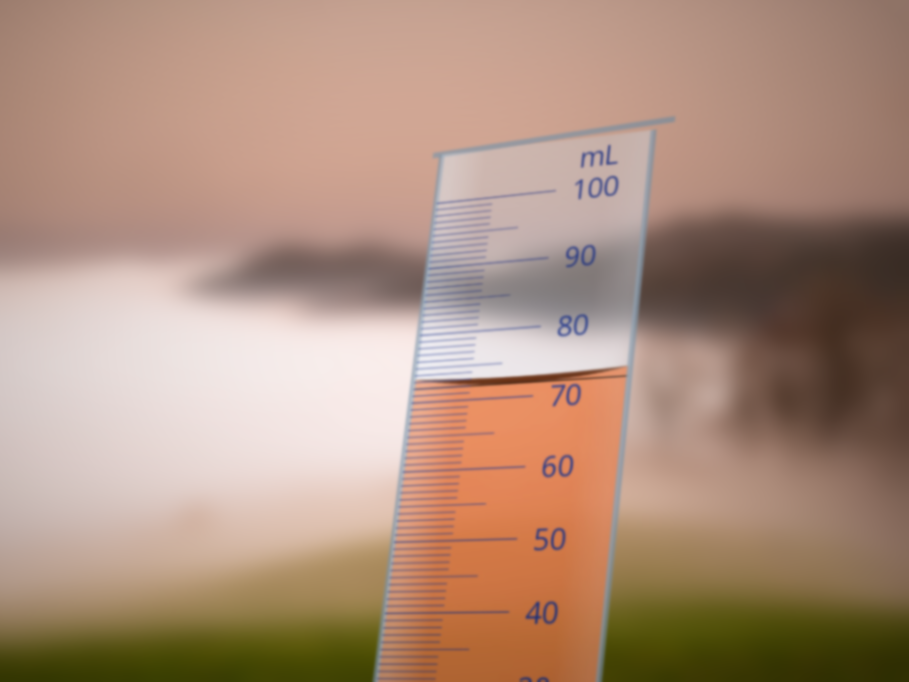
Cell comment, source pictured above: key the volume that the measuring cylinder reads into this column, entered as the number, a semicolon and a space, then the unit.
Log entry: 72; mL
